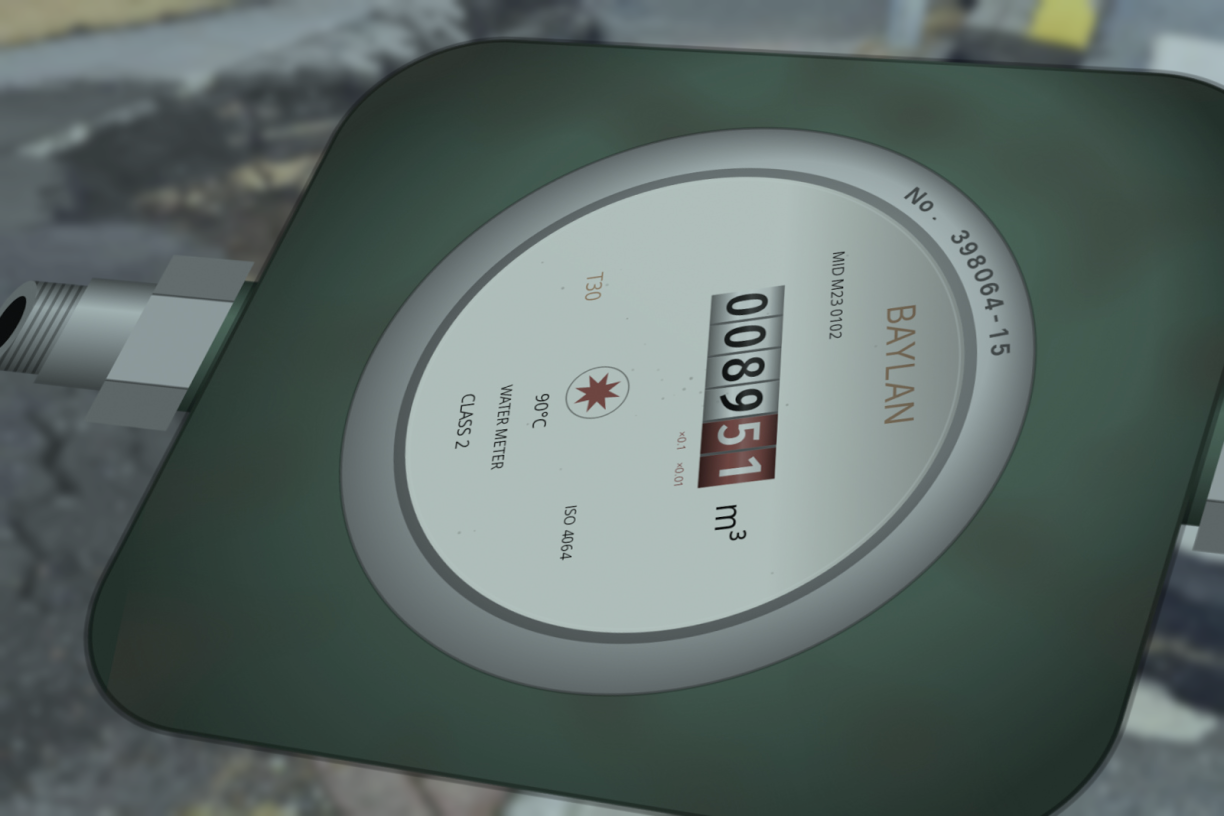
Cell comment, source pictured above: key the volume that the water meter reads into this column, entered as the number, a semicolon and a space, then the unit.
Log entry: 89.51; m³
